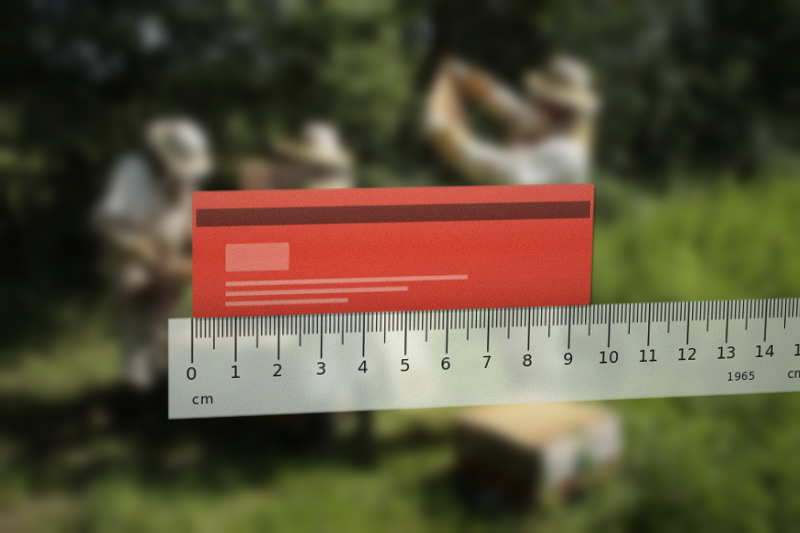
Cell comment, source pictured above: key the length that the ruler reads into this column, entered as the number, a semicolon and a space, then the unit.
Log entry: 9.5; cm
